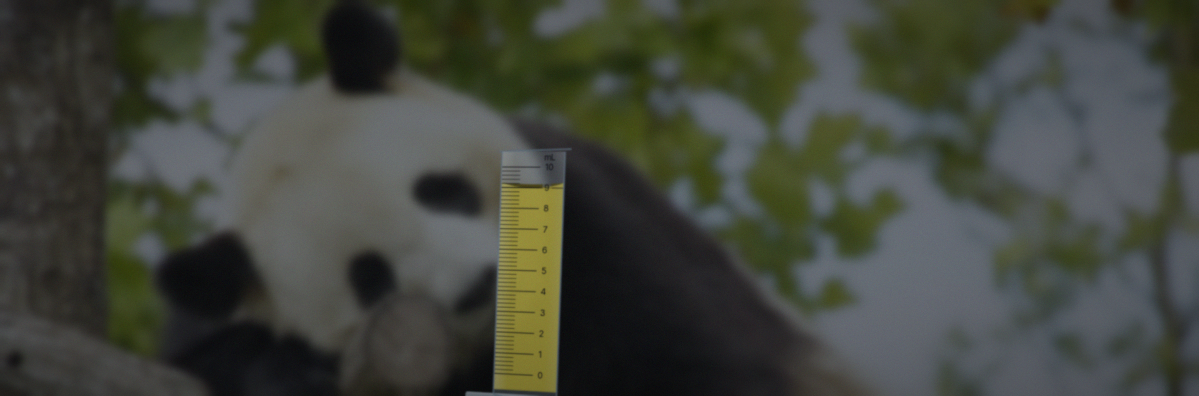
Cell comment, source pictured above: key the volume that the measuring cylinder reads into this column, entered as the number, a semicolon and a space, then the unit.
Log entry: 9; mL
